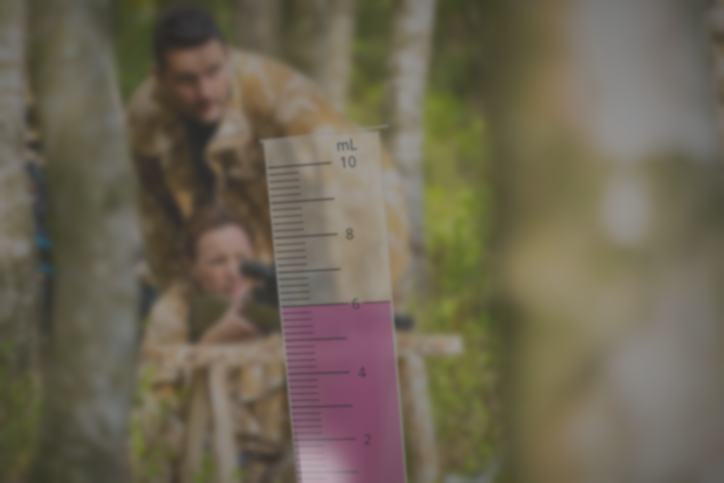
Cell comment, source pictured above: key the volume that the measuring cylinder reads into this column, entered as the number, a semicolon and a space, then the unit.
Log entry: 6; mL
